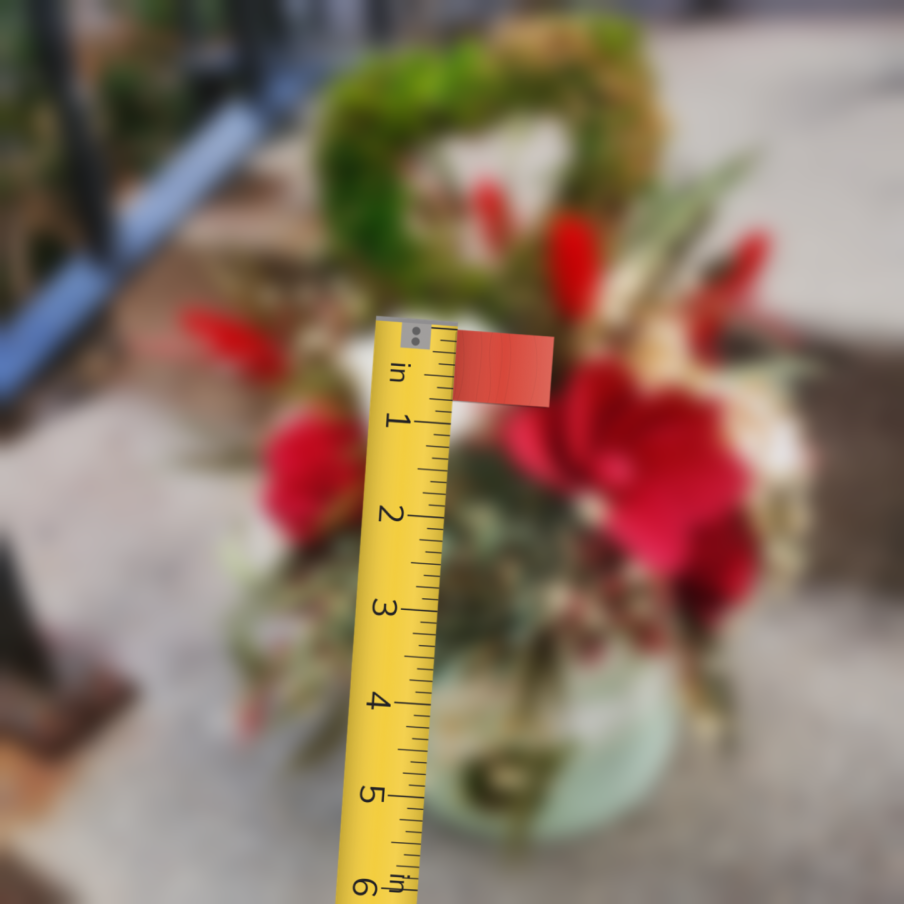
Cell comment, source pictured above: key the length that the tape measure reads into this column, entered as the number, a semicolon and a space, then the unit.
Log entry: 0.75; in
